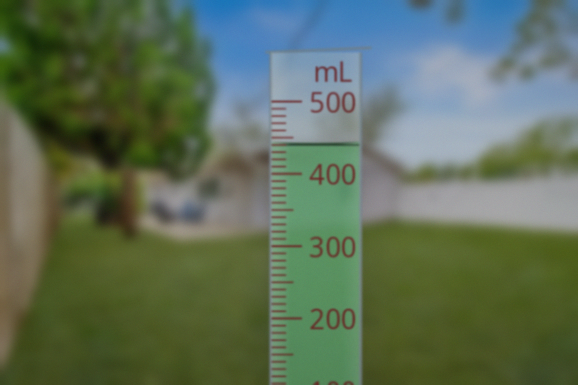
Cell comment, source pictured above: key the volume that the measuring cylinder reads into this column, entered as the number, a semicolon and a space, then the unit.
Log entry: 440; mL
